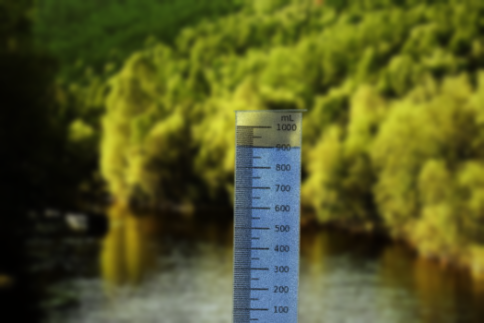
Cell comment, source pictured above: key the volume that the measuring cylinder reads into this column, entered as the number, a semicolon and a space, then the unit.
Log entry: 900; mL
